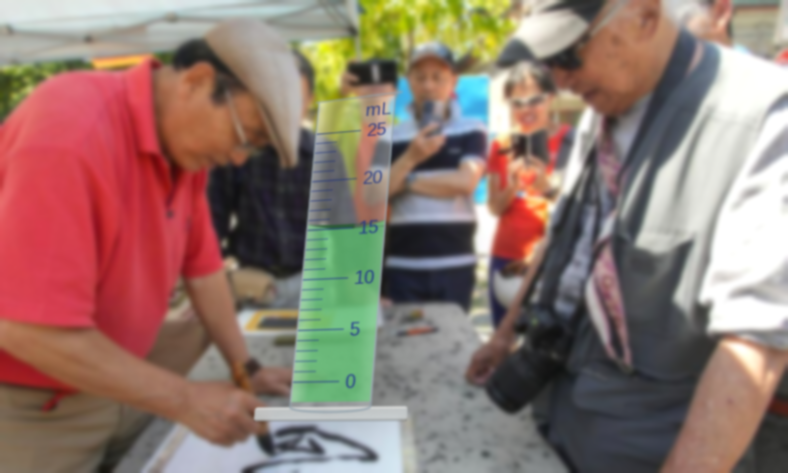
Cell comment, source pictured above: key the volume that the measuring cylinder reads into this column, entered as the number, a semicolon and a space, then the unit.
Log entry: 15; mL
